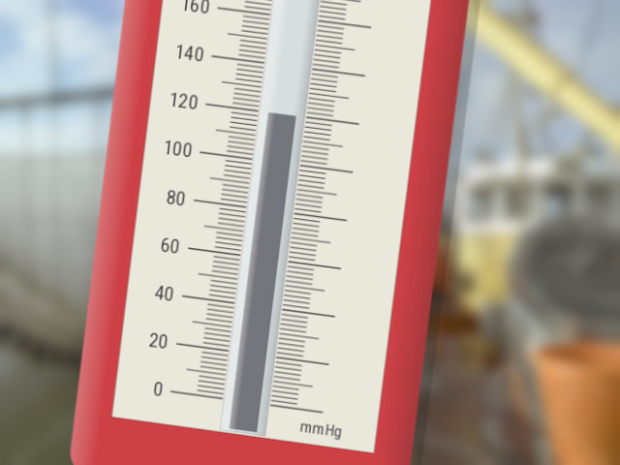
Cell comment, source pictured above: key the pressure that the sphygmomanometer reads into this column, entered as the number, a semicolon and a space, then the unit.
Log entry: 120; mmHg
